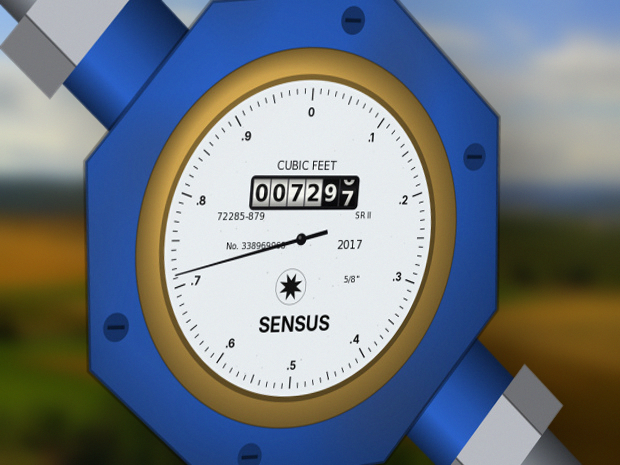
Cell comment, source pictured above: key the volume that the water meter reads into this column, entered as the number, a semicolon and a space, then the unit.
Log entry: 7296.71; ft³
